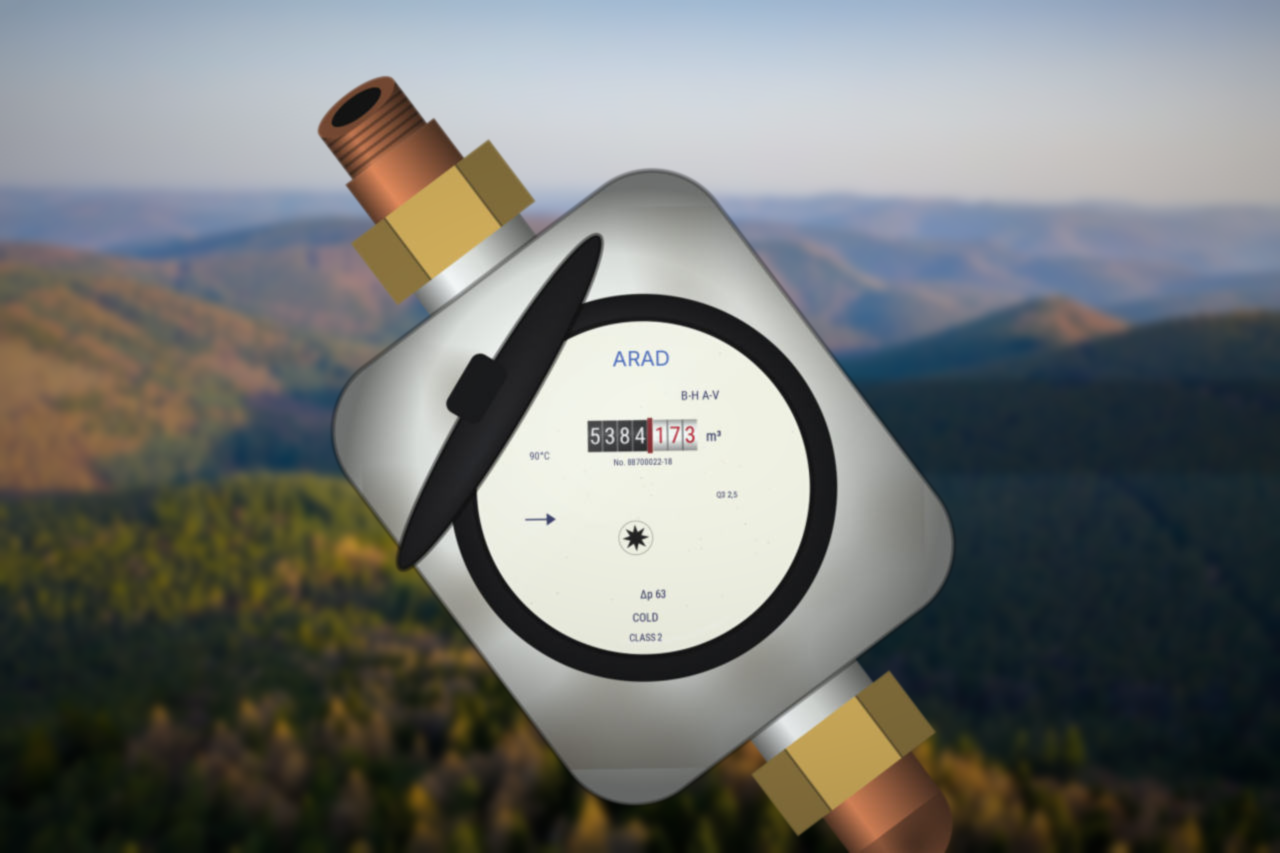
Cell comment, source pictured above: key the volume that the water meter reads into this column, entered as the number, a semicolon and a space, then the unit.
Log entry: 5384.173; m³
